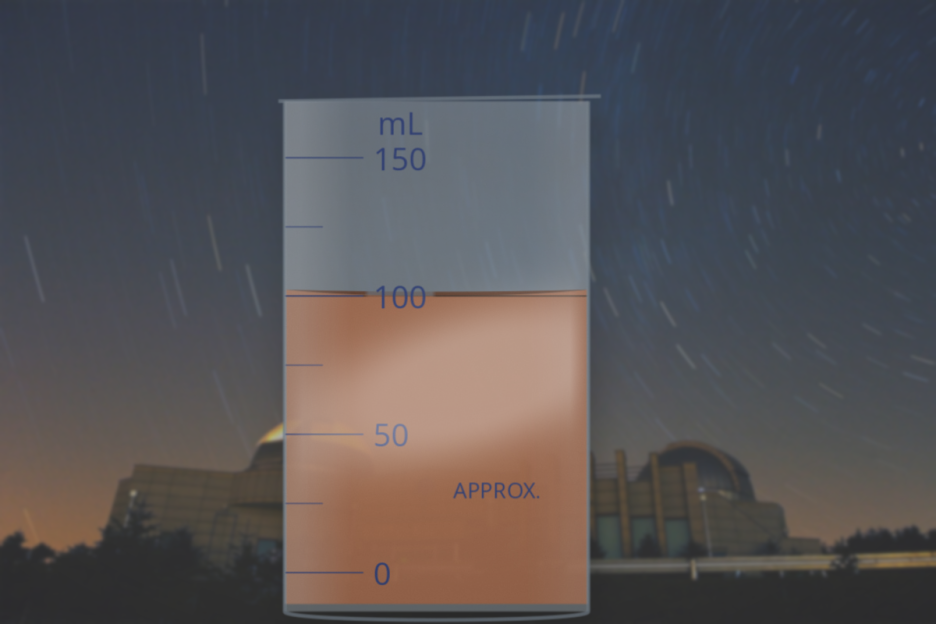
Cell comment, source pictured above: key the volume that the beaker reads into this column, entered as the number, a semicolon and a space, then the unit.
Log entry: 100; mL
